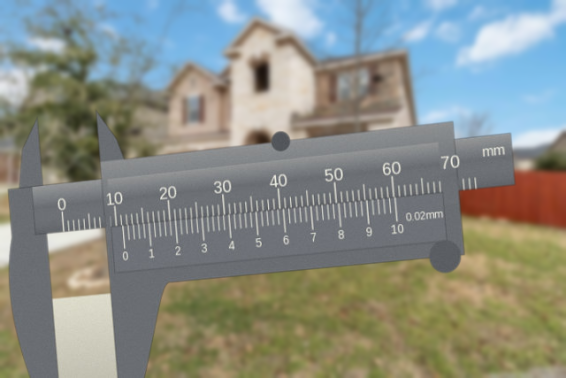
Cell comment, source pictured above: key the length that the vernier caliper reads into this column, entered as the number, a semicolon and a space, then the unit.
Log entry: 11.2; mm
